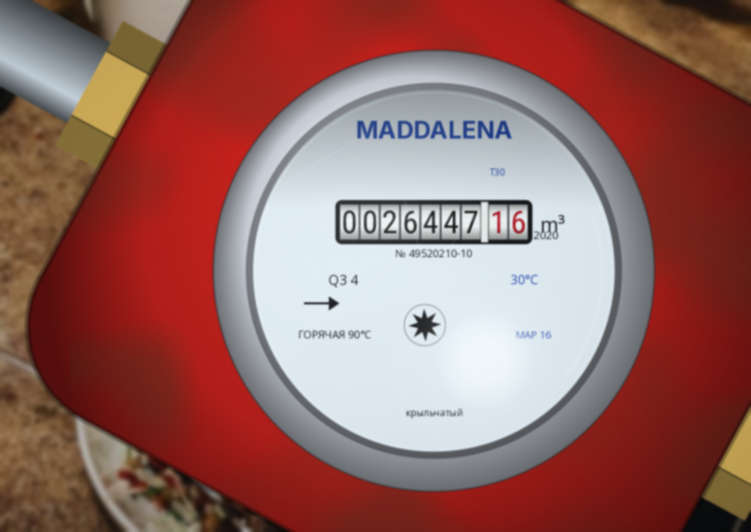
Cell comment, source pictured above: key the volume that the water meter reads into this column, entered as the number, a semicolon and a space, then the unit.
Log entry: 26447.16; m³
